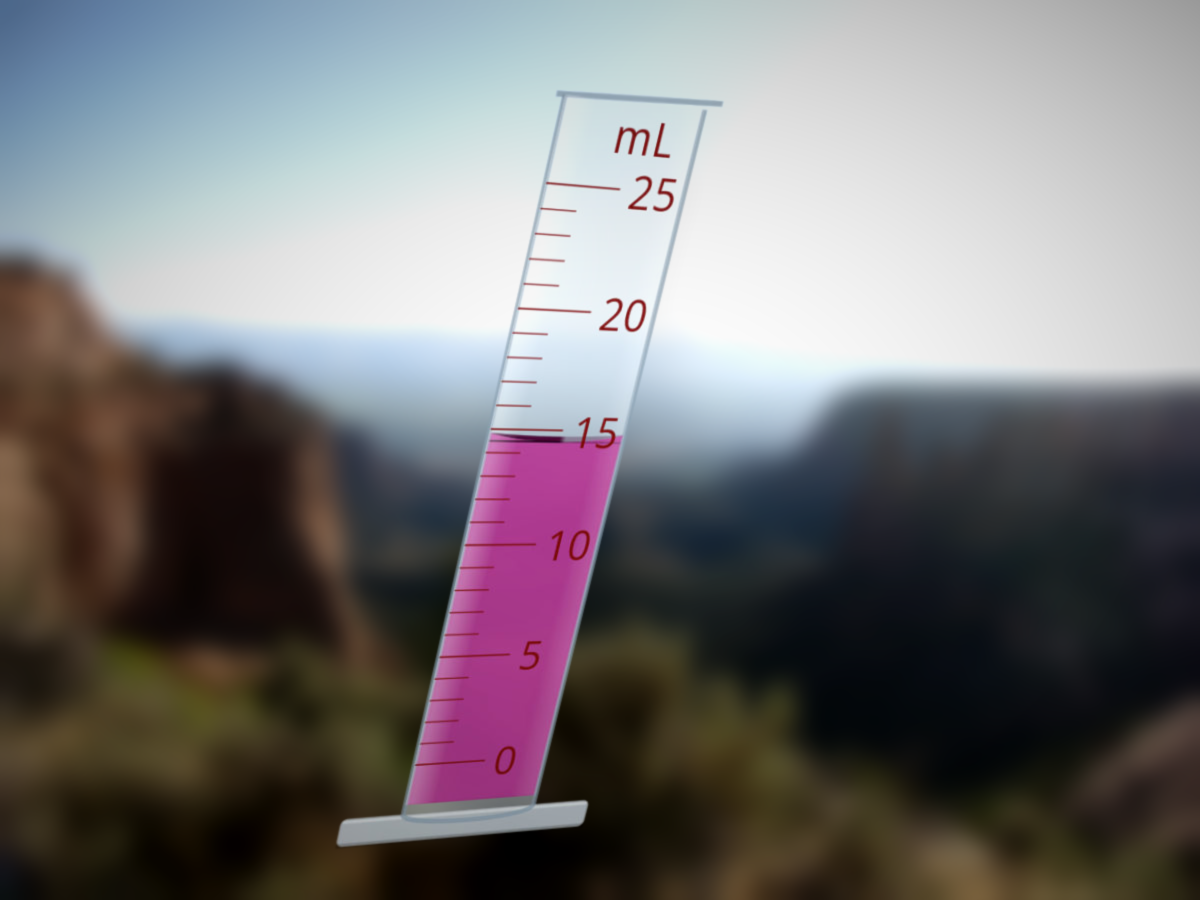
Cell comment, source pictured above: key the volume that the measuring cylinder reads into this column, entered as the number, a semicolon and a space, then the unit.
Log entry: 14.5; mL
